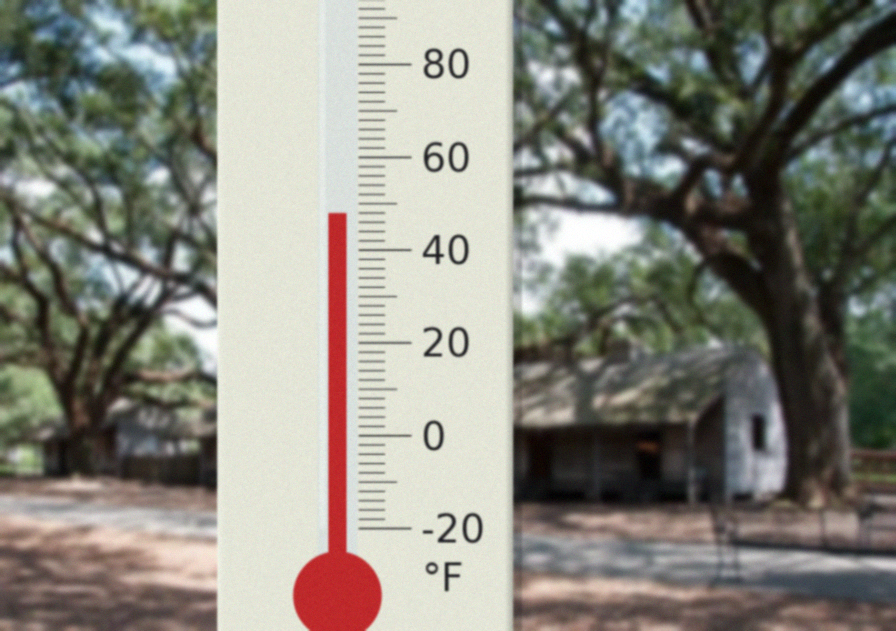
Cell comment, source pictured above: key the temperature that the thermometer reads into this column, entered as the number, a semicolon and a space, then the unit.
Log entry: 48; °F
